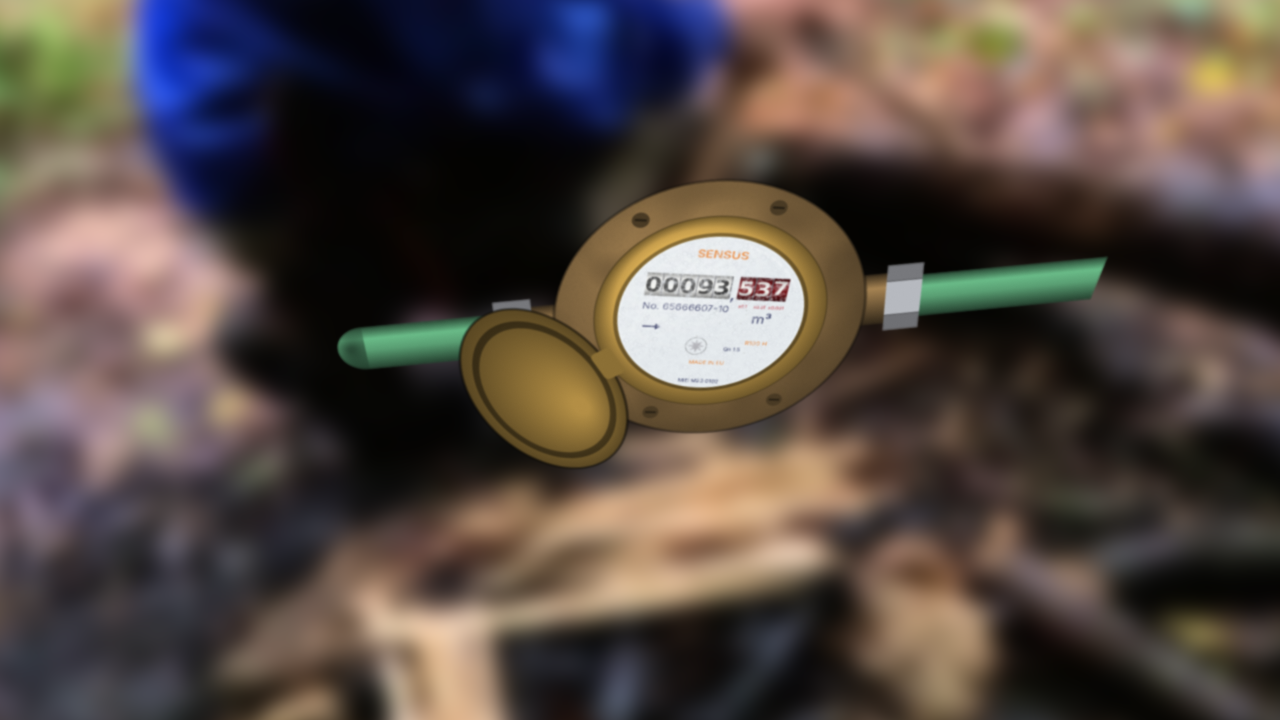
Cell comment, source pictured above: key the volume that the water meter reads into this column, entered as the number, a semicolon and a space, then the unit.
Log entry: 93.537; m³
